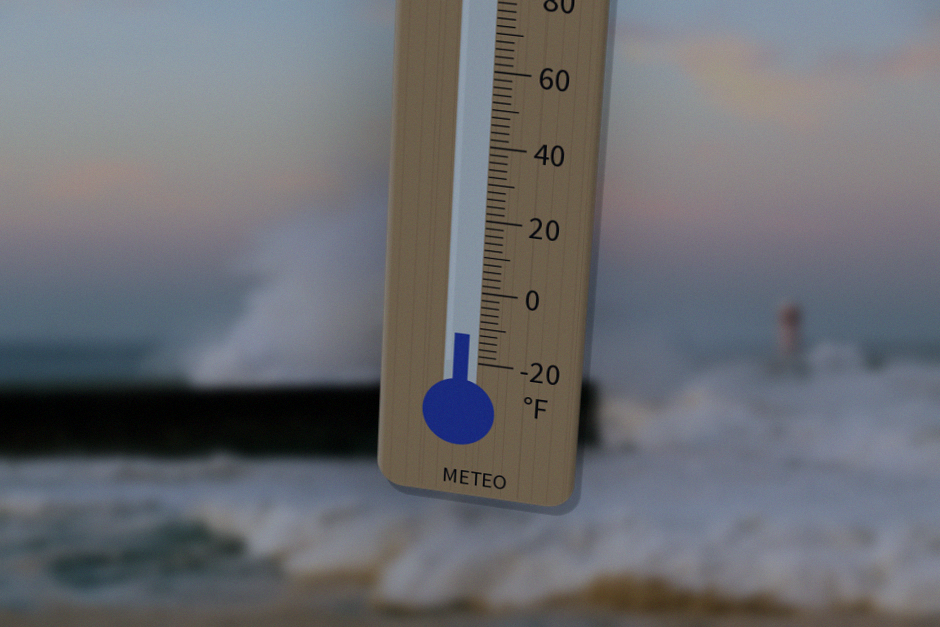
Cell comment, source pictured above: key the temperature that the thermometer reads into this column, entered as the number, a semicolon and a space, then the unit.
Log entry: -12; °F
